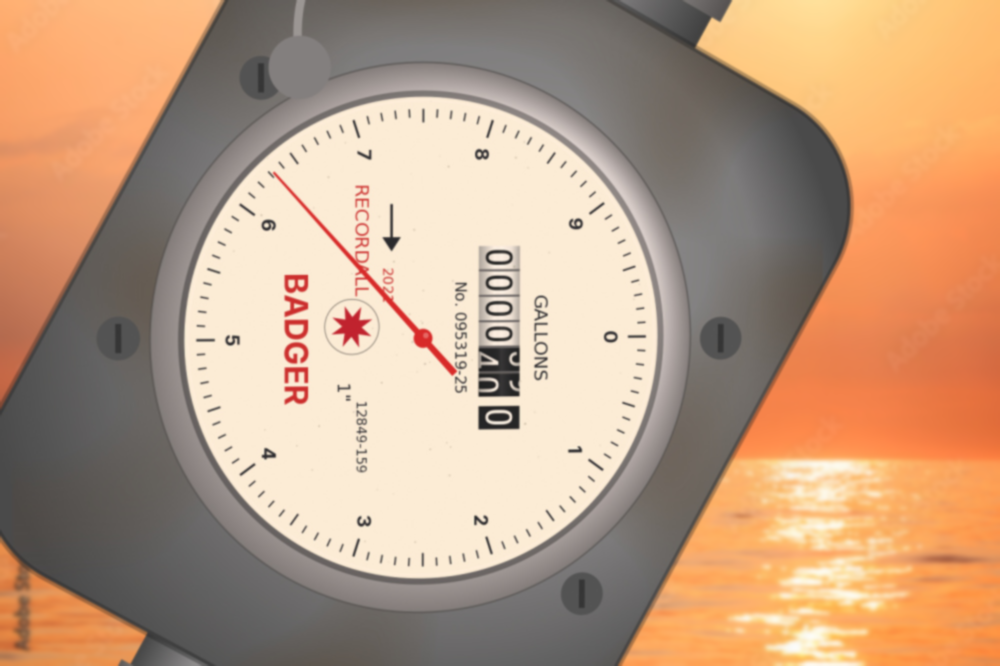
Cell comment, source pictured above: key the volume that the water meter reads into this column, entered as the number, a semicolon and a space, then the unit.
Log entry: 396.3; gal
